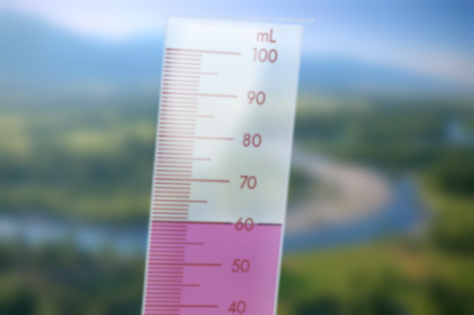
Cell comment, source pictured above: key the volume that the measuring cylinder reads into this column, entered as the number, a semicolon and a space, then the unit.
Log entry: 60; mL
